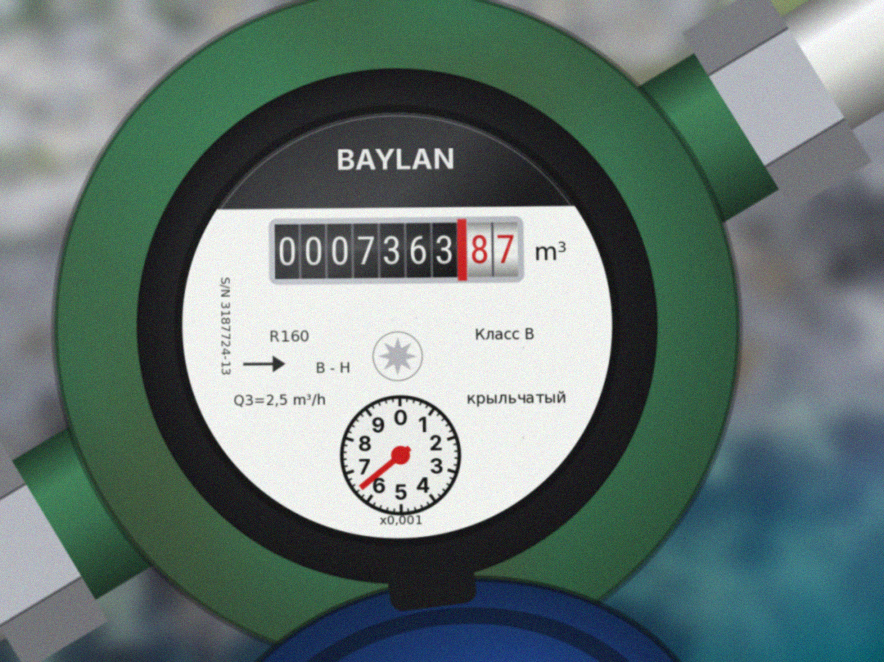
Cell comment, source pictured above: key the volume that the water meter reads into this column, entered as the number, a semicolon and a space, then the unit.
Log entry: 7363.876; m³
